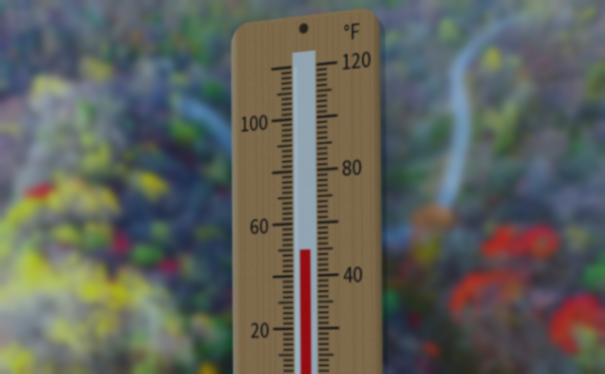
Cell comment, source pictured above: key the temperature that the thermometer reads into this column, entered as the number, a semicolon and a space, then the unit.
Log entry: 50; °F
